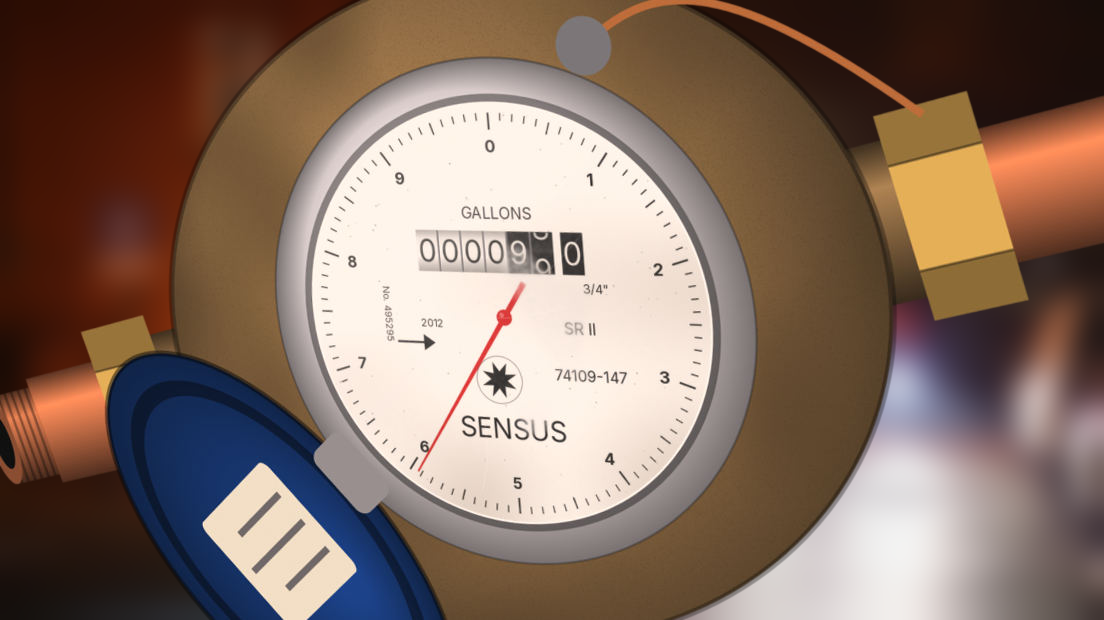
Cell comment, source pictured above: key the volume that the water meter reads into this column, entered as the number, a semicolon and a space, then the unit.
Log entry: 985.9; gal
